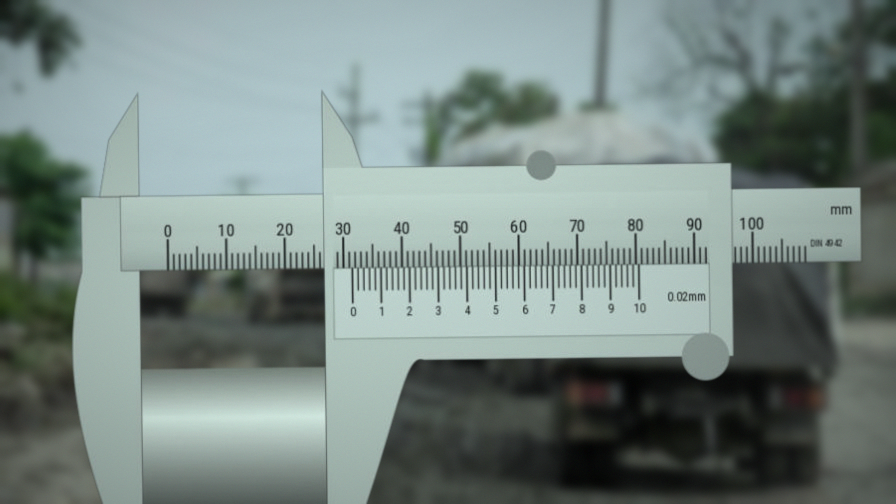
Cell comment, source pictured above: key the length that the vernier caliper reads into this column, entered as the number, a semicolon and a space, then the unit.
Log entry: 31.5; mm
